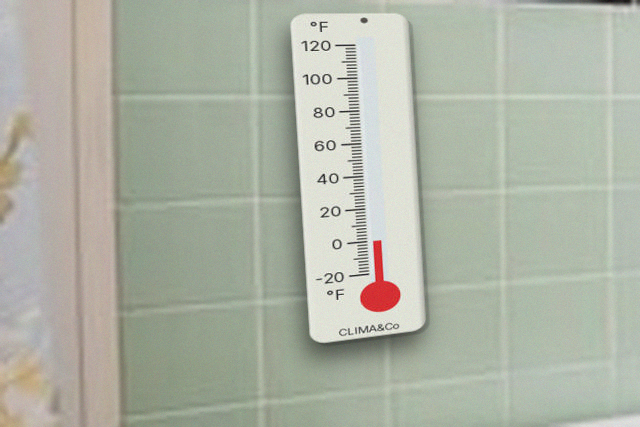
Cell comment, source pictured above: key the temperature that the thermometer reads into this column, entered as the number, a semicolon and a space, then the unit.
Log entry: 0; °F
